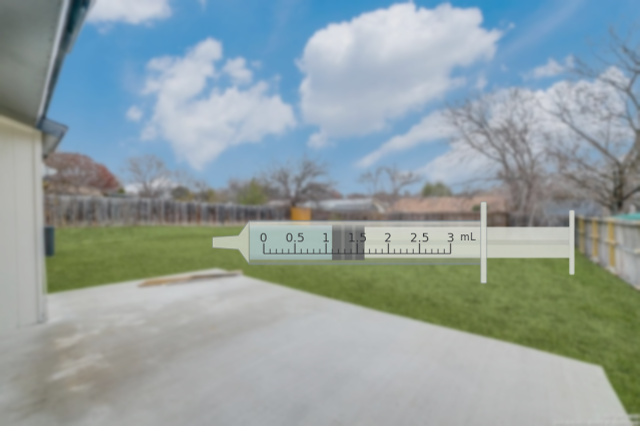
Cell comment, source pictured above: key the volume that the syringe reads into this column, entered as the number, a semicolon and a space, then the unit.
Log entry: 1.1; mL
